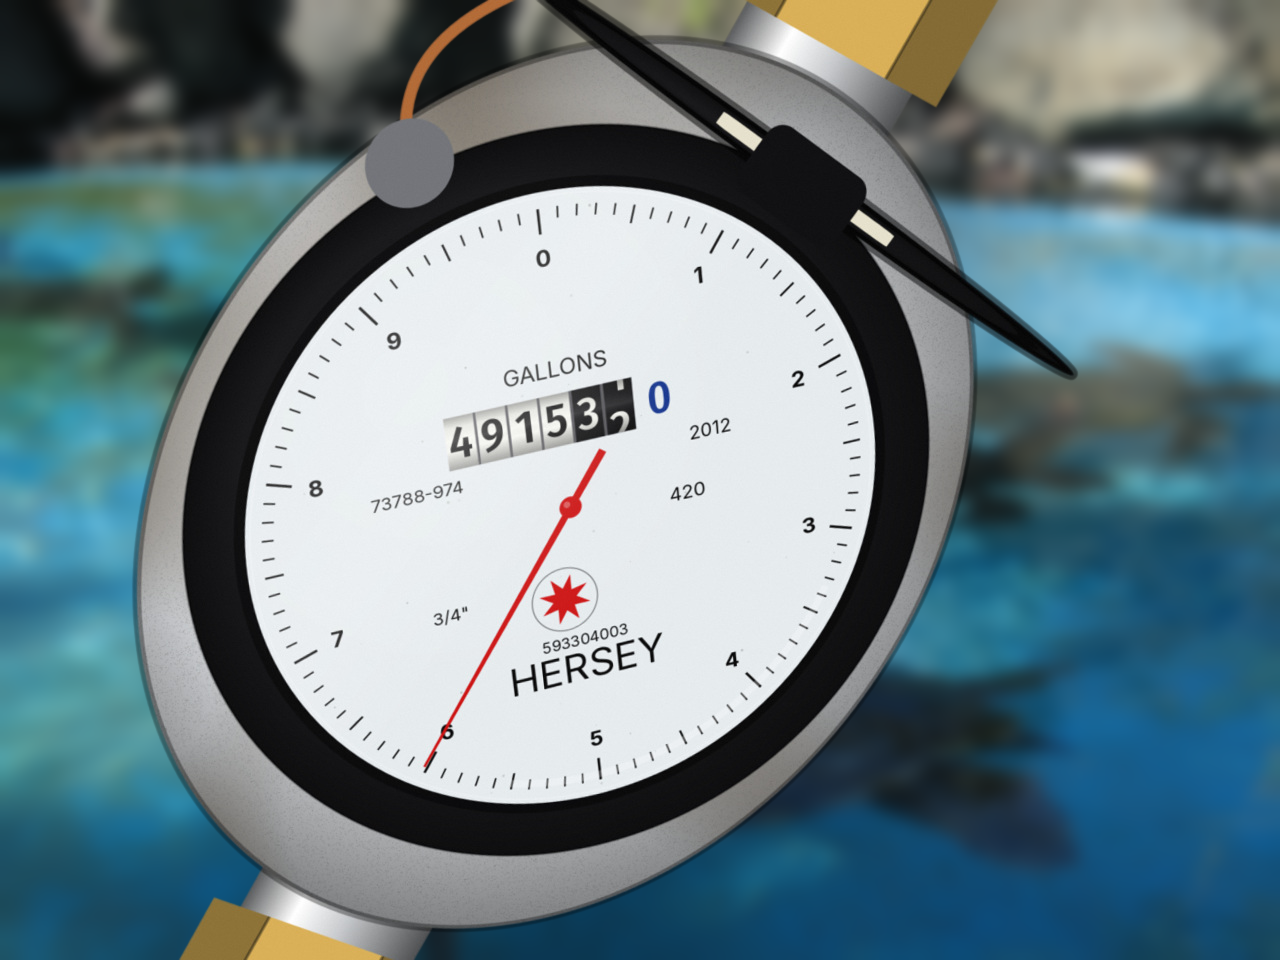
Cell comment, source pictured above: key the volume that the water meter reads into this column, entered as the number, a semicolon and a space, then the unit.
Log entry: 4915316.0; gal
